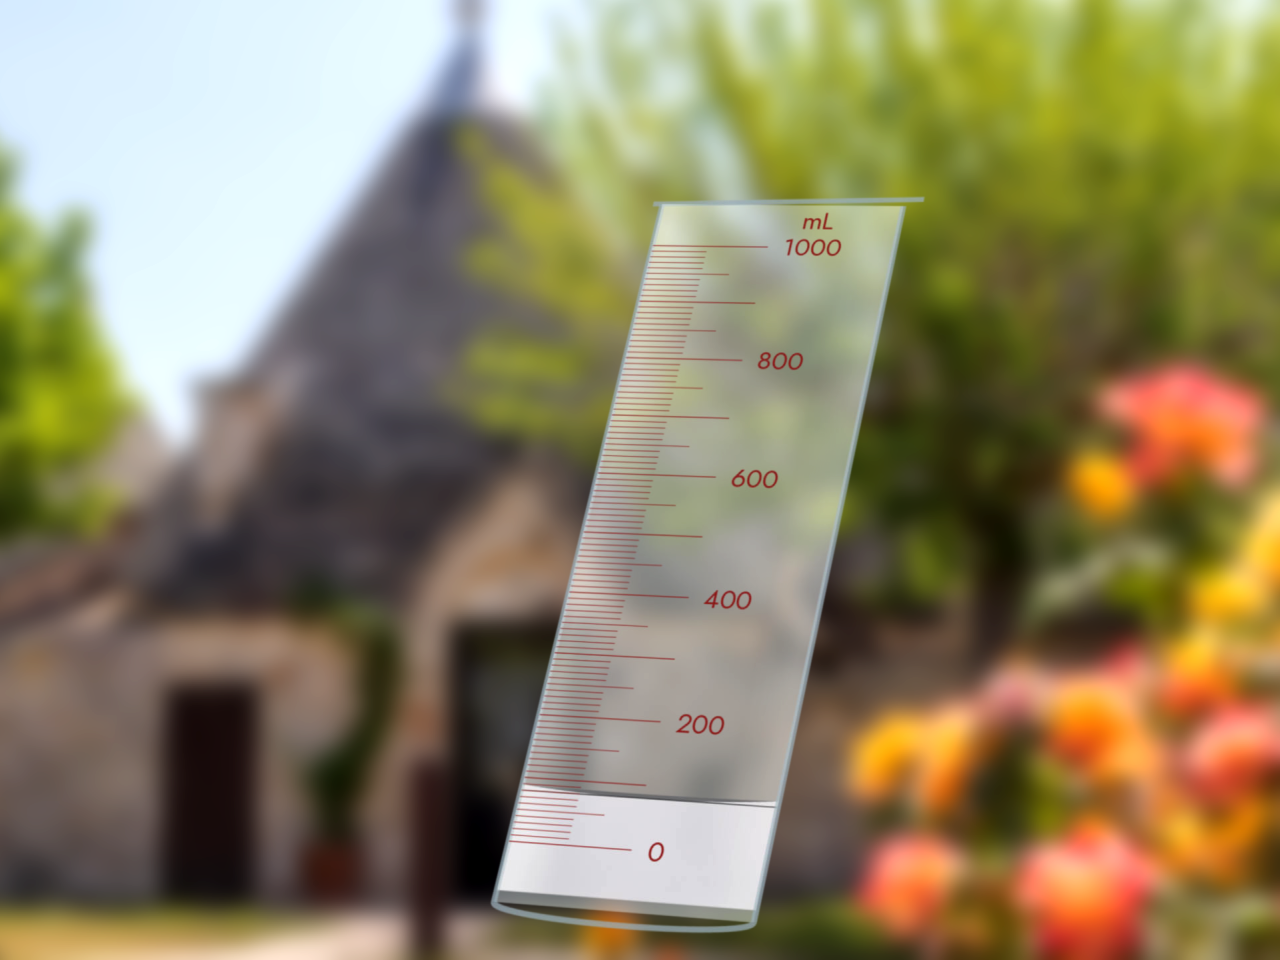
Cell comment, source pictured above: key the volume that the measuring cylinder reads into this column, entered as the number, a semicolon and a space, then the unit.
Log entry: 80; mL
